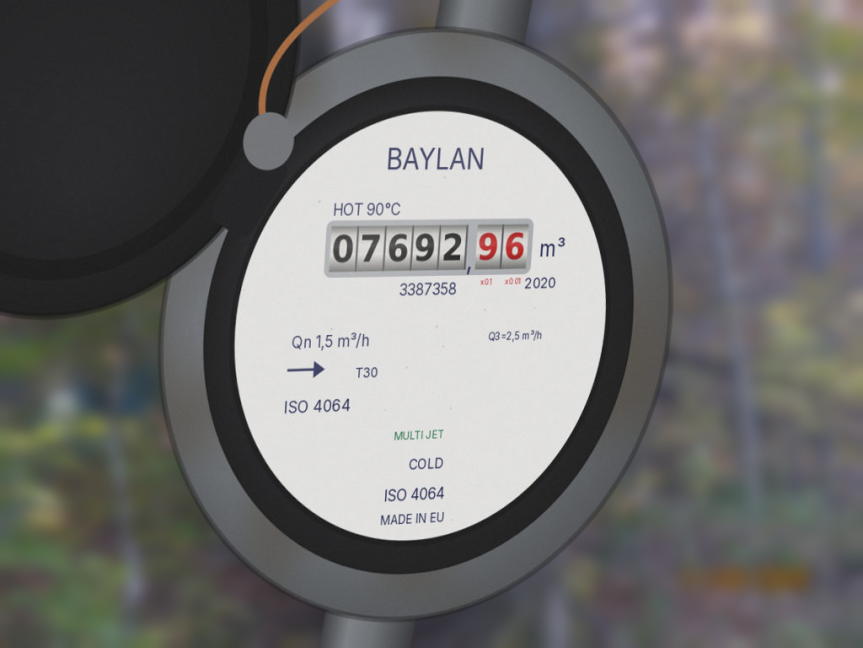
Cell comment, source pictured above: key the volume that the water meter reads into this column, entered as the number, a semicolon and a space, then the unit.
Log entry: 7692.96; m³
